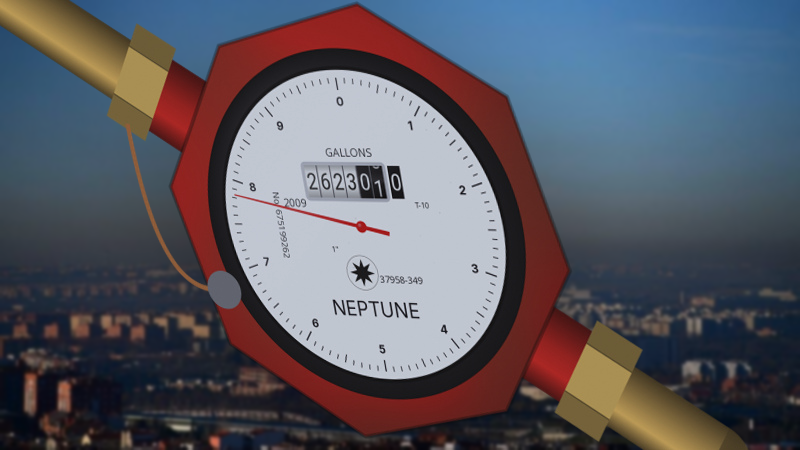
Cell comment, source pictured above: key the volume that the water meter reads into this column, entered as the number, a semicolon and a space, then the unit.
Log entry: 2623007.8; gal
